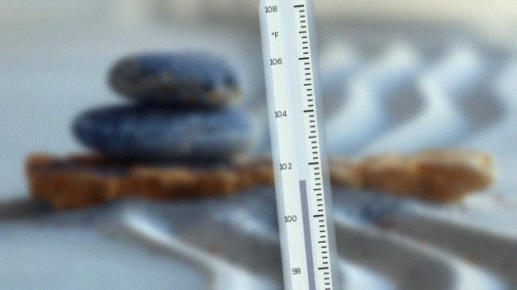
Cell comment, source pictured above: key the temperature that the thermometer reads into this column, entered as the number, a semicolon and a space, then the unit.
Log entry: 101.4; °F
